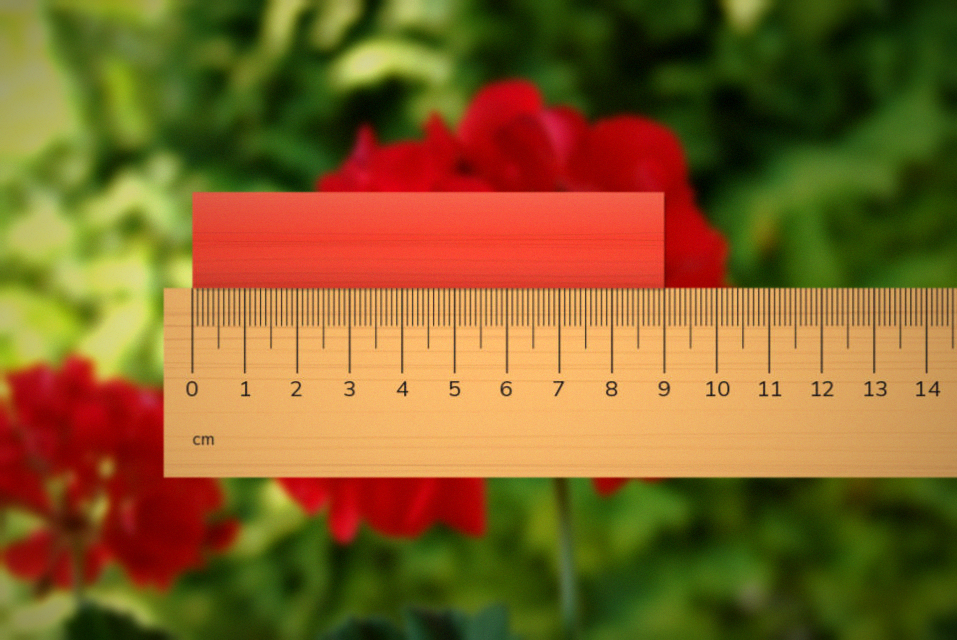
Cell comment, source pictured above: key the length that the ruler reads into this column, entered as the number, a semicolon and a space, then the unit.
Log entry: 9; cm
